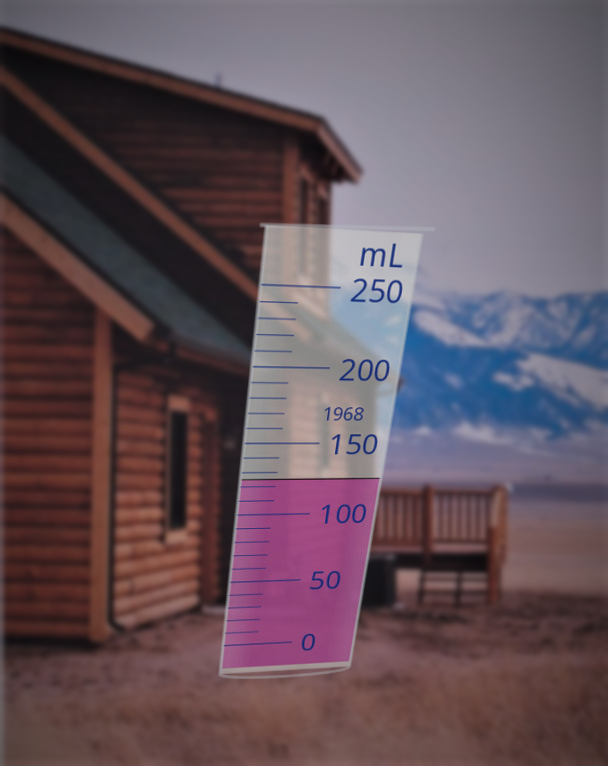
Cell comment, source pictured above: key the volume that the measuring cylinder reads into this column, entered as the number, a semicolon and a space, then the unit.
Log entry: 125; mL
